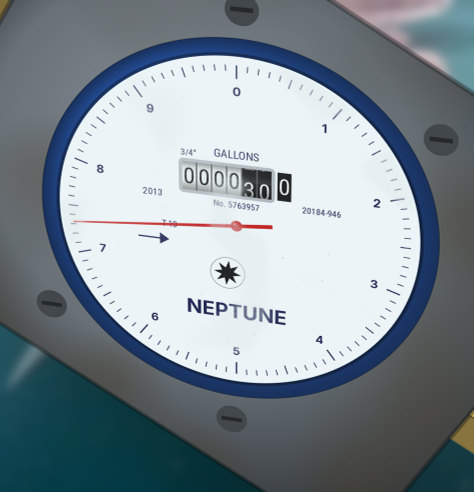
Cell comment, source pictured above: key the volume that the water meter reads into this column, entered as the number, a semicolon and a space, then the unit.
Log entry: 297.3; gal
